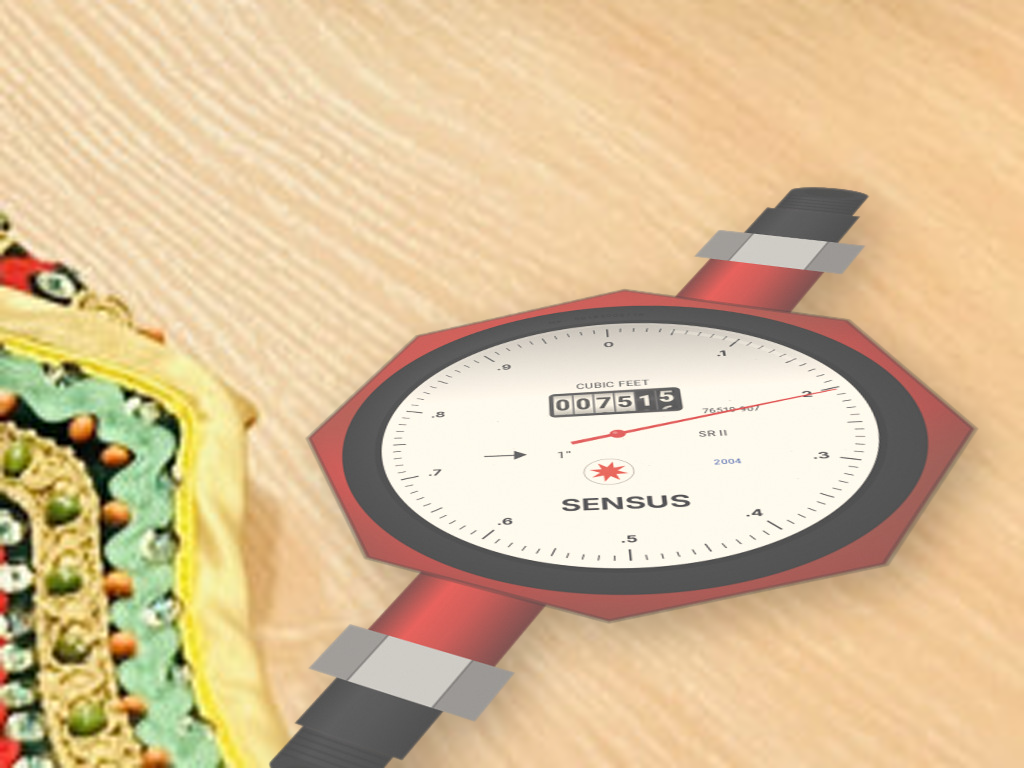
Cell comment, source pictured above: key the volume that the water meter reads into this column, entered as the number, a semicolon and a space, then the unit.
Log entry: 7515.20; ft³
